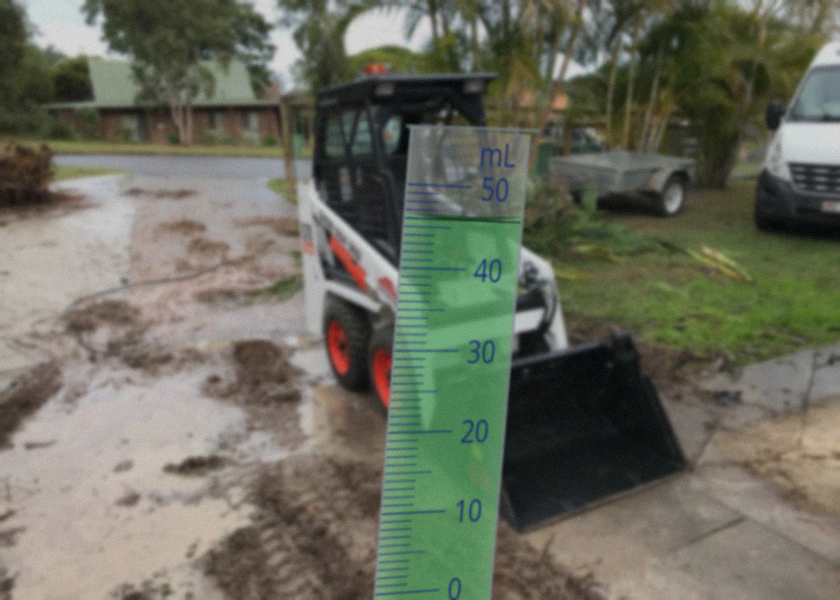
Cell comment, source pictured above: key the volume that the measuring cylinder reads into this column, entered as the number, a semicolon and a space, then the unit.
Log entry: 46; mL
